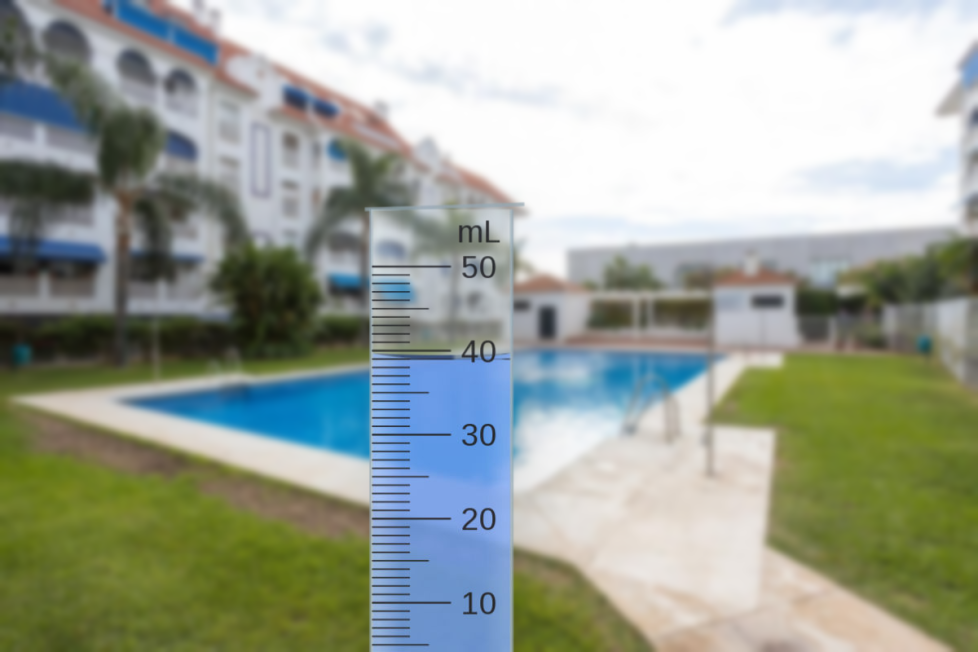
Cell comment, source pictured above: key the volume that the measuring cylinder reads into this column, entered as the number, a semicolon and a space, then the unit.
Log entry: 39; mL
